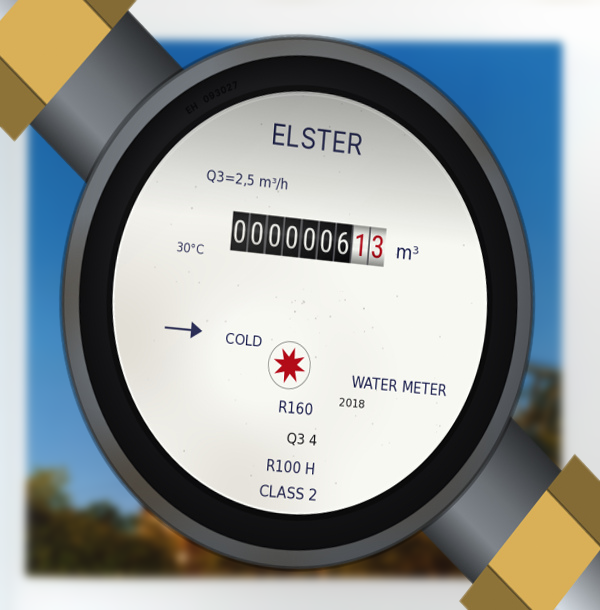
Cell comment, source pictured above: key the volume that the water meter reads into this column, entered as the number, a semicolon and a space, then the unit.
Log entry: 6.13; m³
